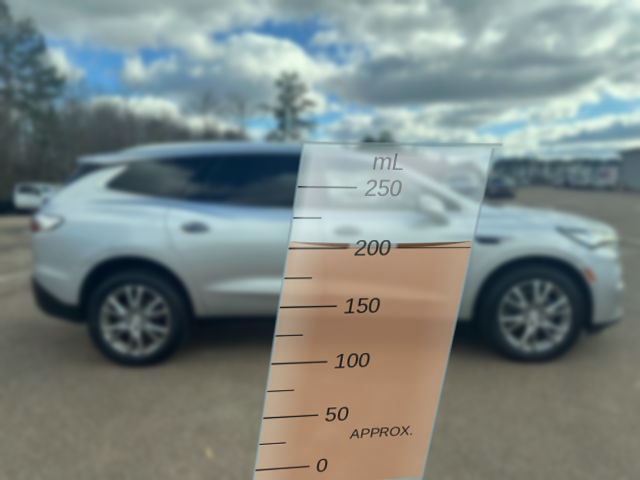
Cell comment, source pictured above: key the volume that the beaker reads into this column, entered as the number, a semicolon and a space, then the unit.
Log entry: 200; mL
